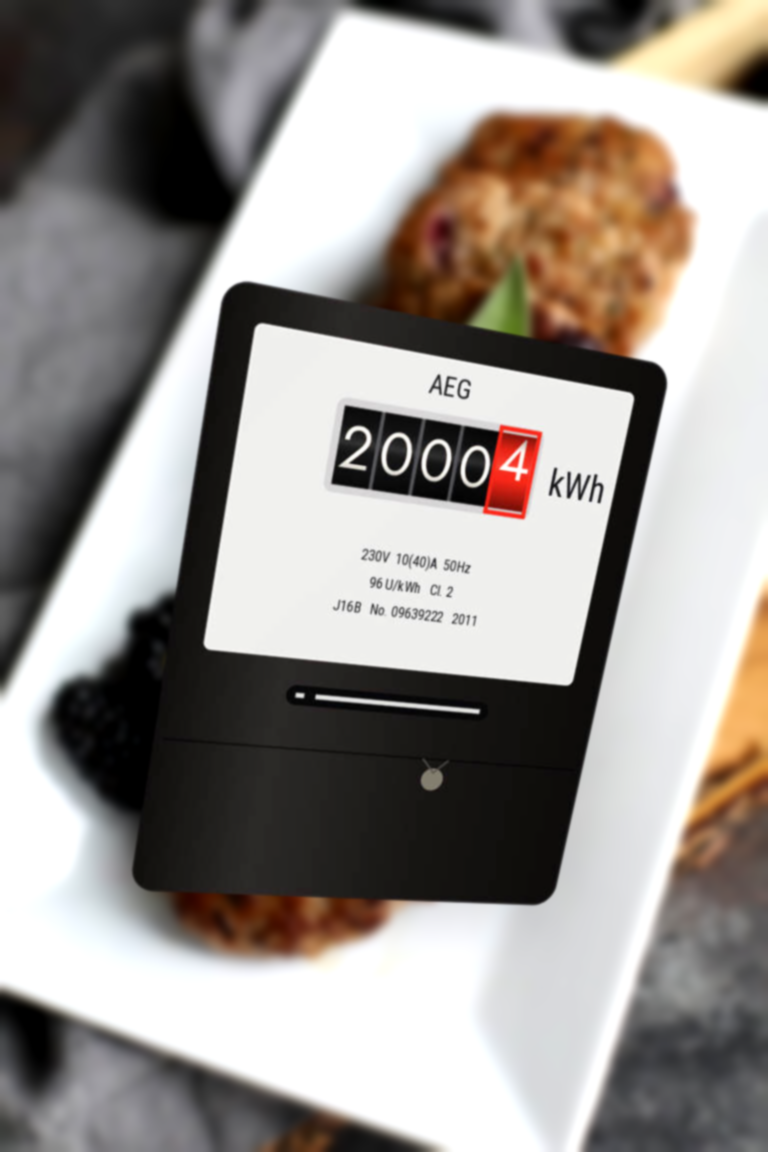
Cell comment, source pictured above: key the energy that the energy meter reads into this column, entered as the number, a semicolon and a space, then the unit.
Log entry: 2000.4; kWh
